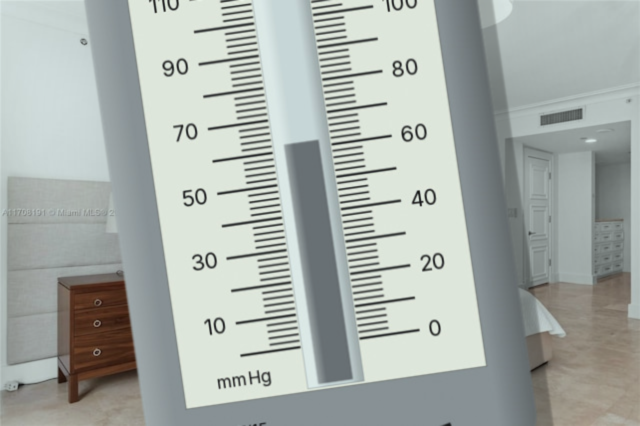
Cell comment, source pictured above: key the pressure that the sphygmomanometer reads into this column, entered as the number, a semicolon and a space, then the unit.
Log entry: 62; mmHg
